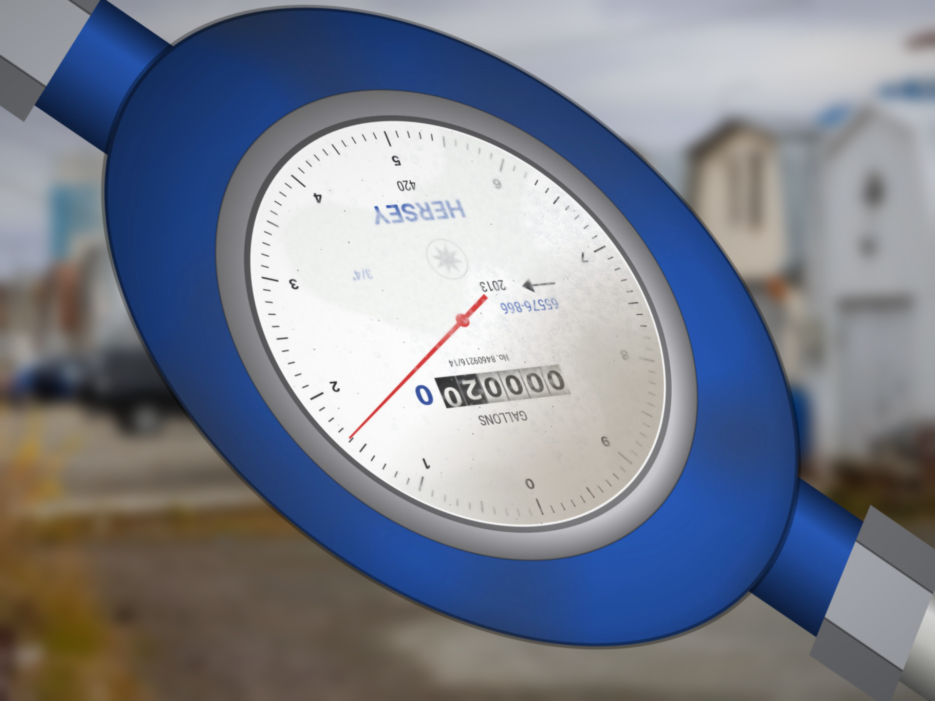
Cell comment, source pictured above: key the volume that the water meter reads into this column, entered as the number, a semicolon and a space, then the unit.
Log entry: 201.6; gal
